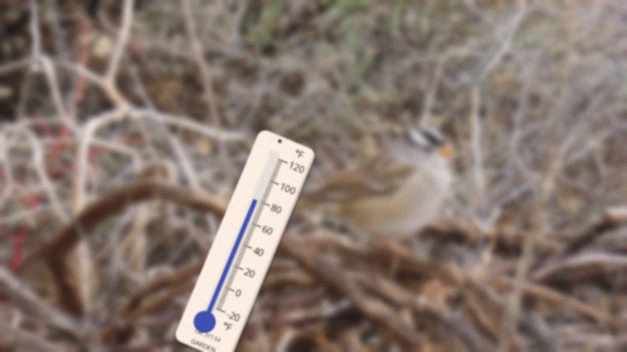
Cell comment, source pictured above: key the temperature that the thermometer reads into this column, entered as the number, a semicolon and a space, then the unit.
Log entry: 80; °F
